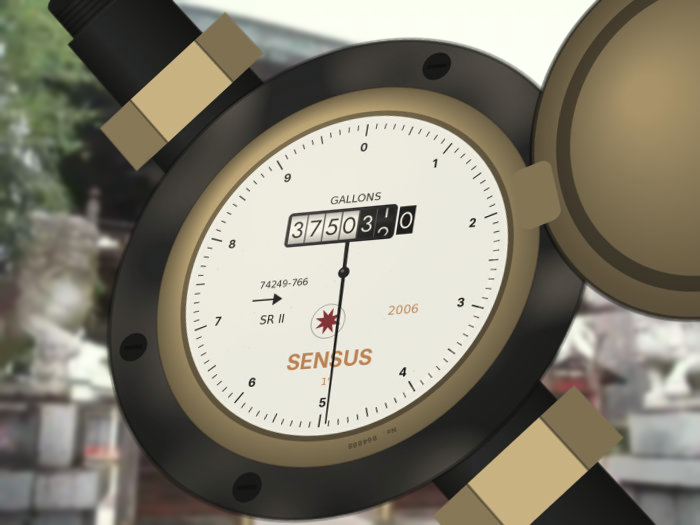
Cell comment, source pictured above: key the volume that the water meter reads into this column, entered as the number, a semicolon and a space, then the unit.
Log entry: 3750314.9; gal
